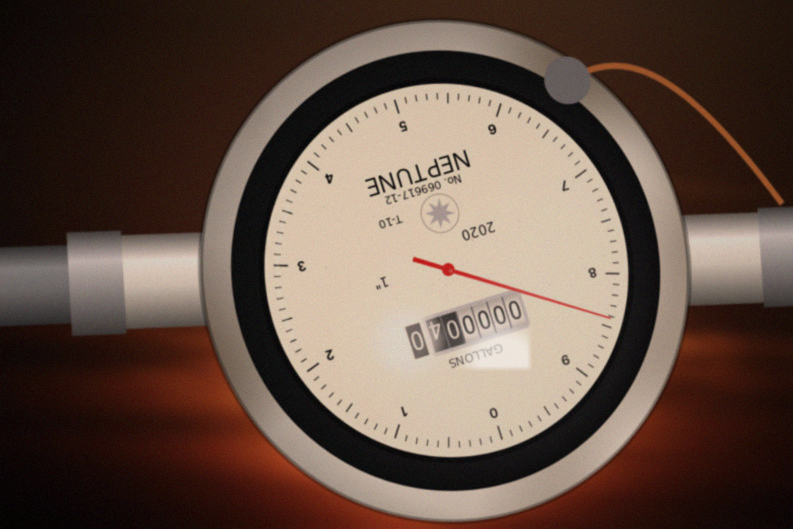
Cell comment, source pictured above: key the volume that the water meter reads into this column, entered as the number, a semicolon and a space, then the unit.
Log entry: 38.4; gal
